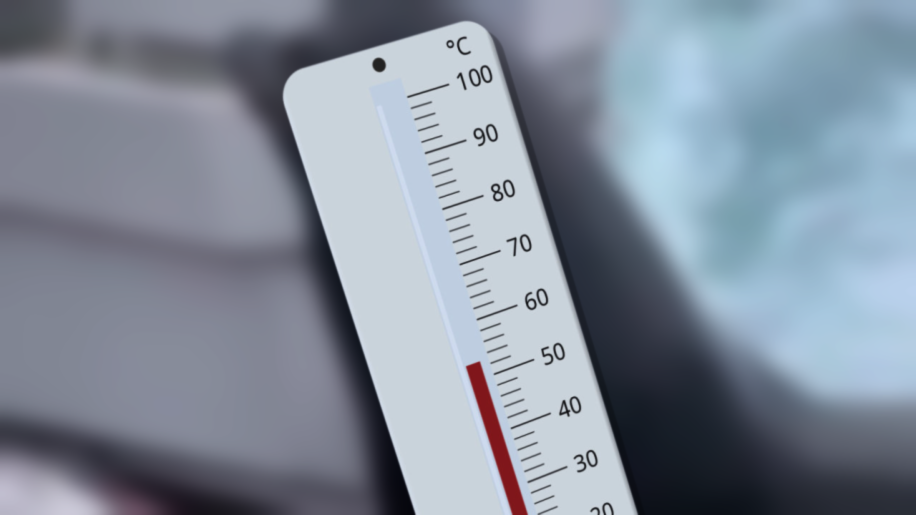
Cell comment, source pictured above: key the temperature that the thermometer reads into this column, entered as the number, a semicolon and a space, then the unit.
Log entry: 53; °C
